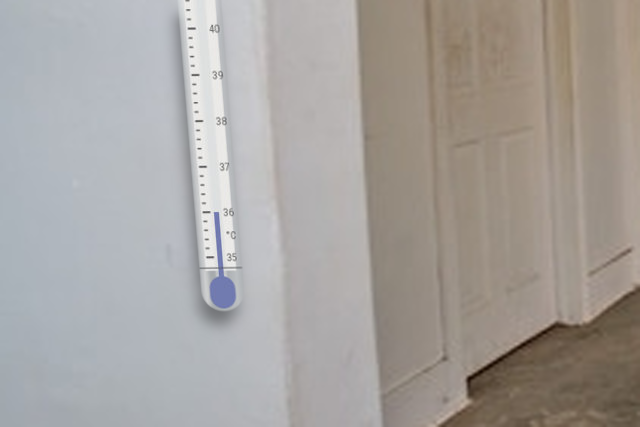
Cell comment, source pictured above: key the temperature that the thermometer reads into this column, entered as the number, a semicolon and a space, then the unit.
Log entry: 36; °C
